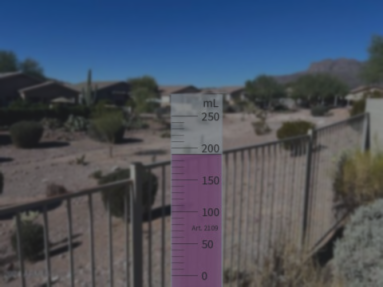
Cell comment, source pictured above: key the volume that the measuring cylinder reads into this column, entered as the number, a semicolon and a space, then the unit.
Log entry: 190; mL
